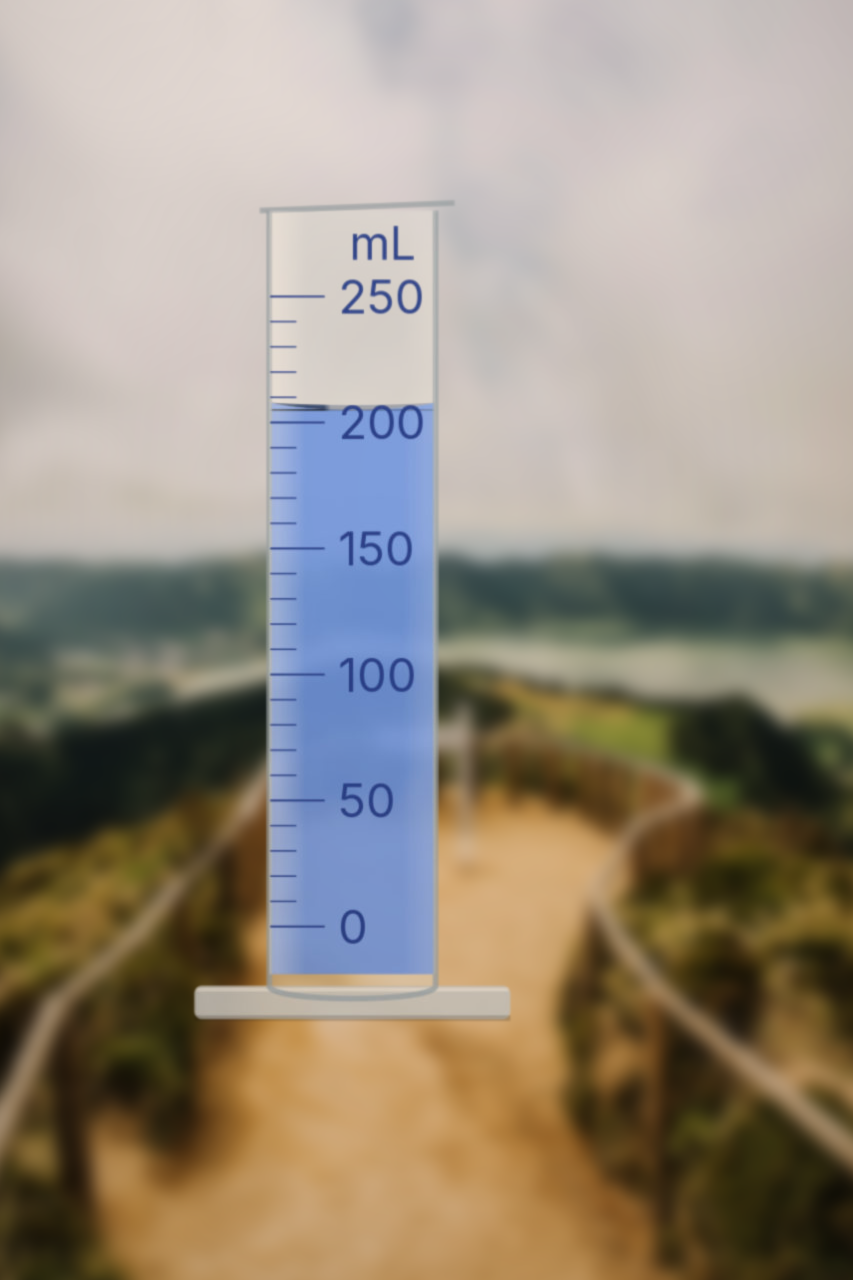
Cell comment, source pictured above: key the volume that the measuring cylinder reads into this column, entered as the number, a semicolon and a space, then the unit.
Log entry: 205; mL
